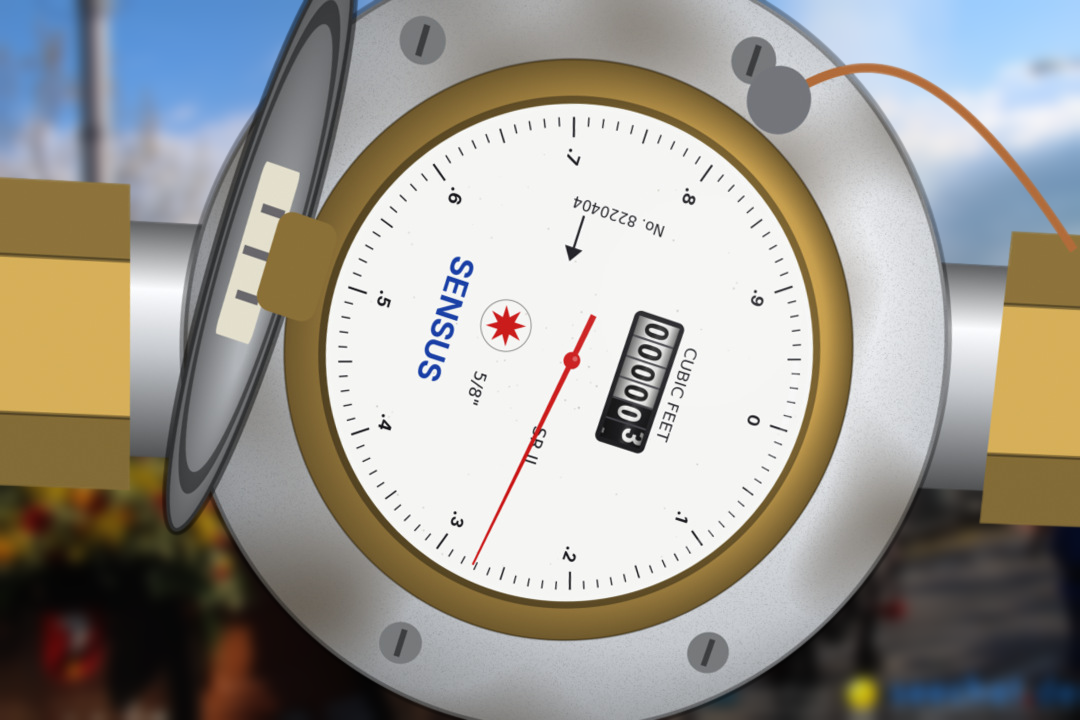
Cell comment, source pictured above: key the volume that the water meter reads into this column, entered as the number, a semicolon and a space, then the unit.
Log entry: 3.27; ft³
